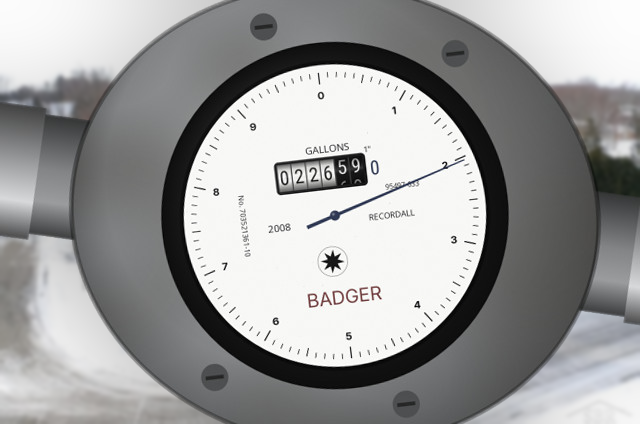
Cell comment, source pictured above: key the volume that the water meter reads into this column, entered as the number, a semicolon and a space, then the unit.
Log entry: 226592.0; gal
